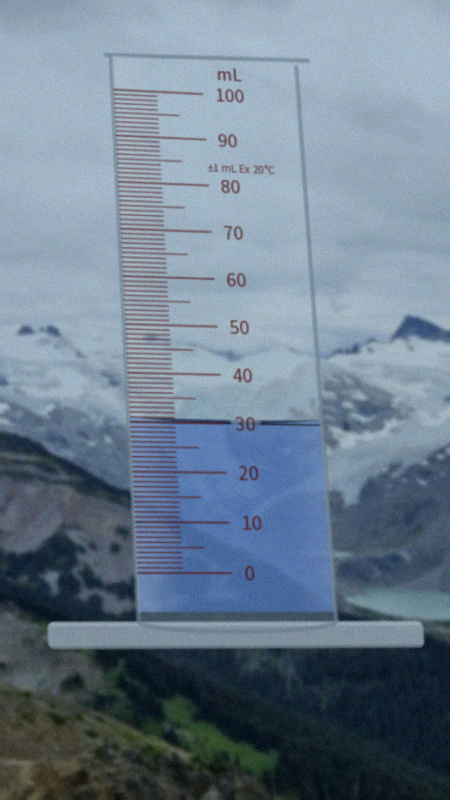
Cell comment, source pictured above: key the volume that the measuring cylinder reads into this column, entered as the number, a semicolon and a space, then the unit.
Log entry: 30; mL
